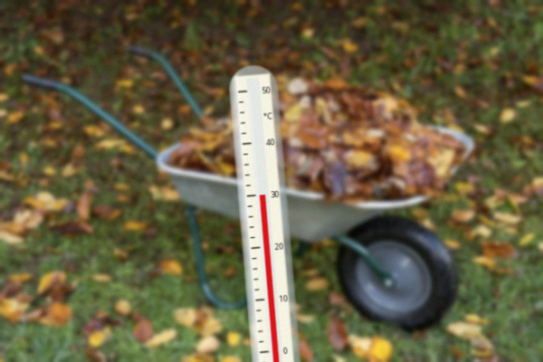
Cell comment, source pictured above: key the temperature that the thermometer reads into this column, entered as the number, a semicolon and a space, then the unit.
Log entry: 30; °C
